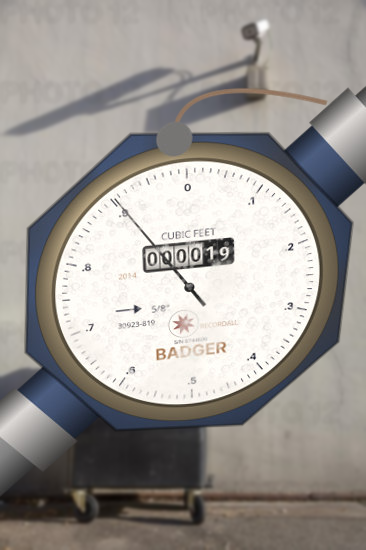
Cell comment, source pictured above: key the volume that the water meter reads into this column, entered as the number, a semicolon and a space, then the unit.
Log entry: 18.90; ft³
